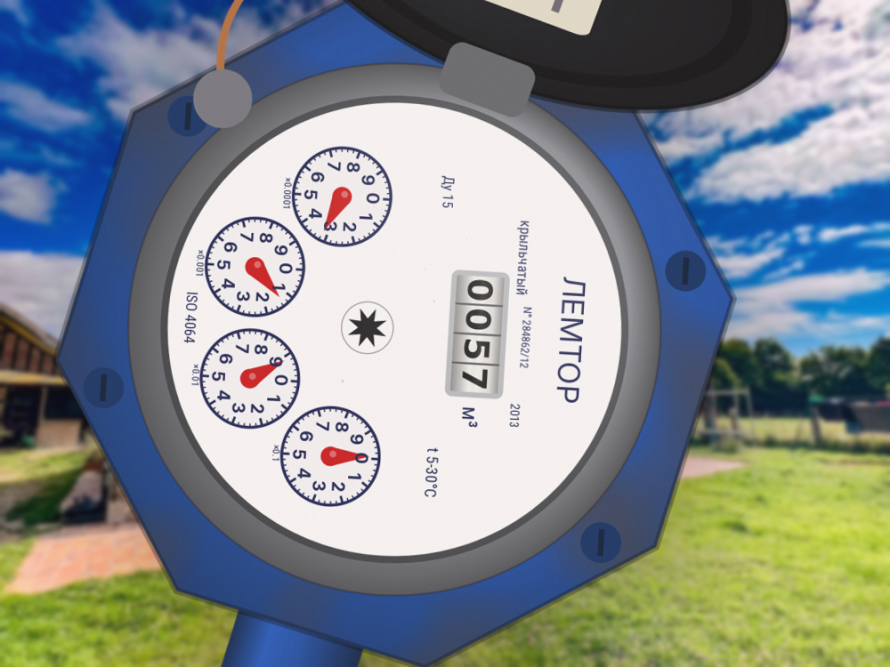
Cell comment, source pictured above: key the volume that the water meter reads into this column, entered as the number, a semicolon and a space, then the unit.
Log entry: 56.9913; m³
